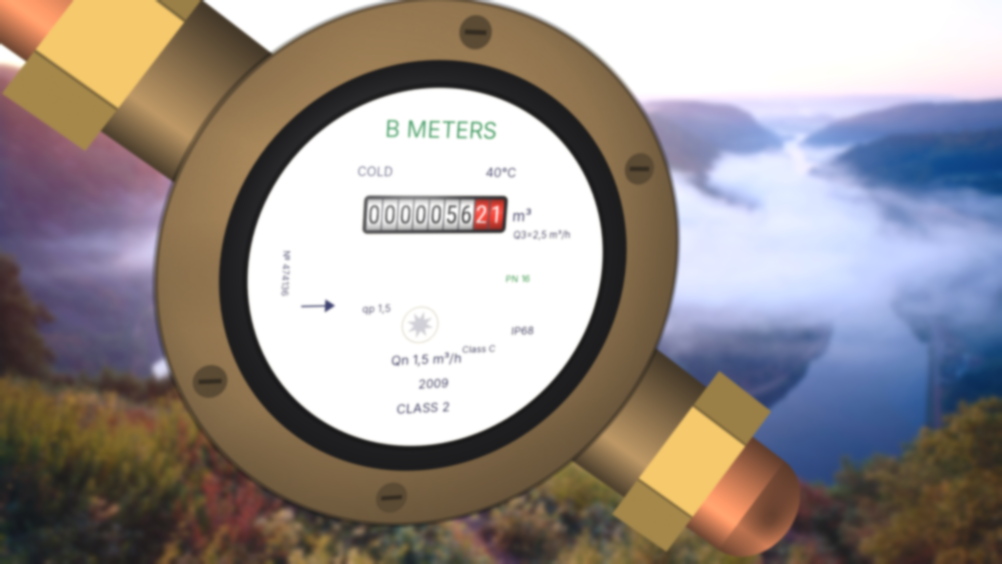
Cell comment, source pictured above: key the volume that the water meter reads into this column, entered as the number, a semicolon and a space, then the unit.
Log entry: 56.21; m³
